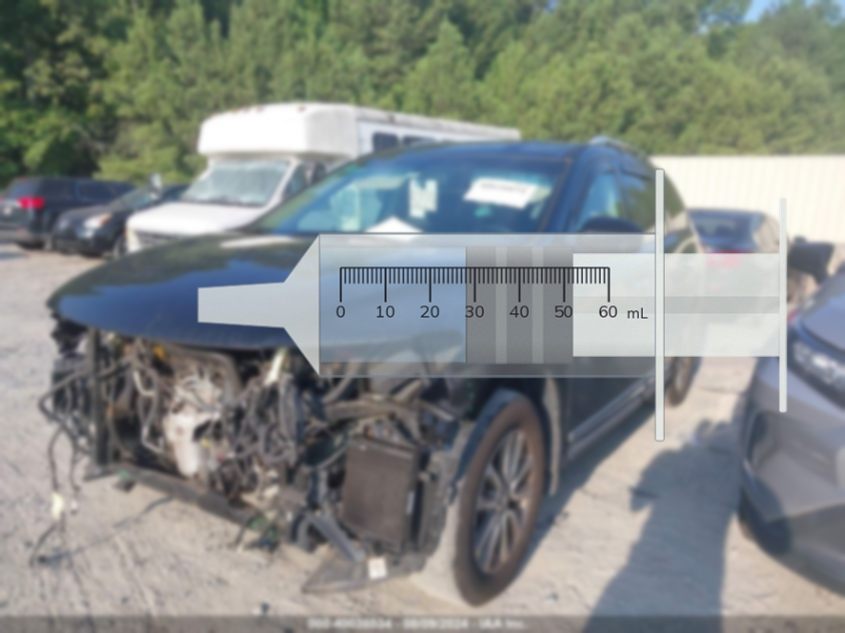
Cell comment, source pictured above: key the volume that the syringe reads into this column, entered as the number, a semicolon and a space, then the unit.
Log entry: 28; mL
